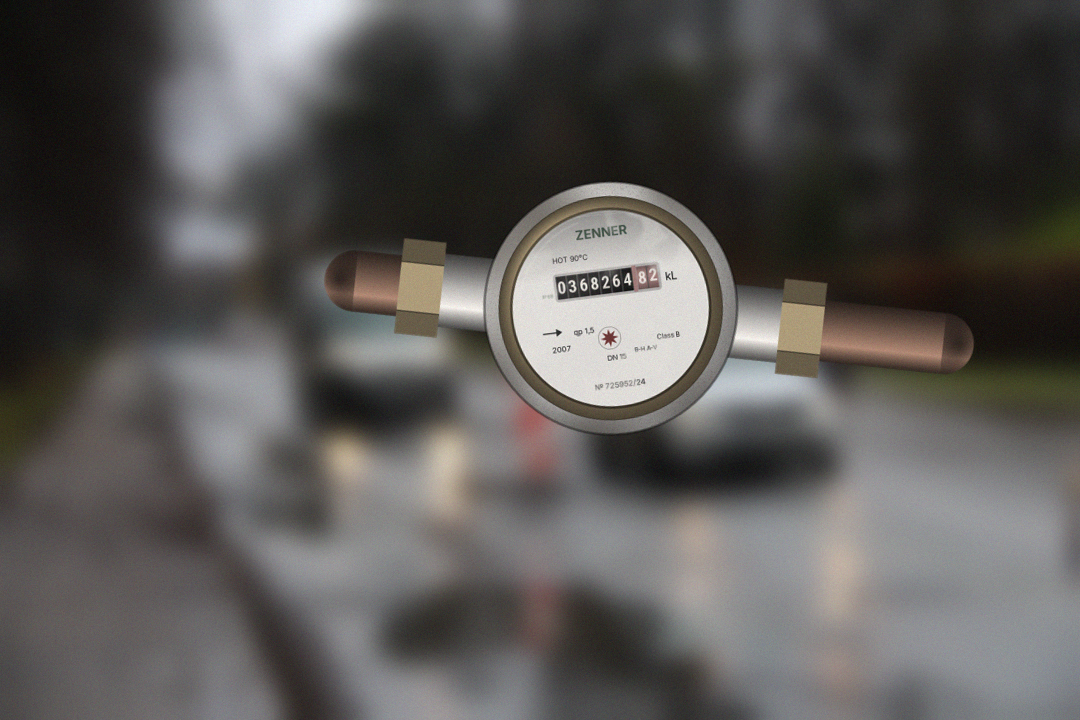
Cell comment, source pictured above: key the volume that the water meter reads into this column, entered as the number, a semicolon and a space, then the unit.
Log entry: 368264.82; kL
